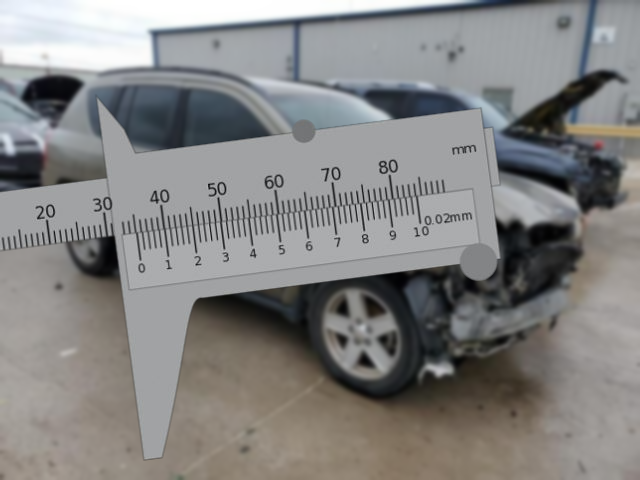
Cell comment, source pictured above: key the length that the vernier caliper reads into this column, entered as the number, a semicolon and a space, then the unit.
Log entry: 35.2; mm
